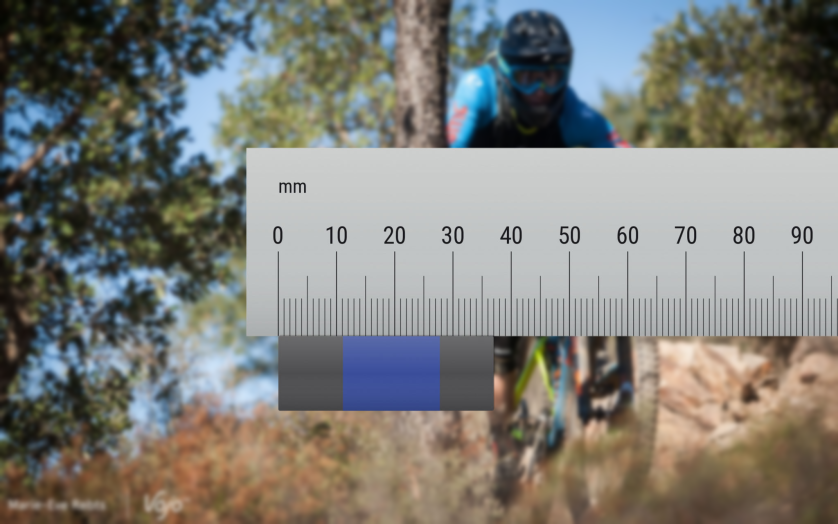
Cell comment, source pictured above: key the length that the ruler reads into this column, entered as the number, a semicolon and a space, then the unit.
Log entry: 37; mm
